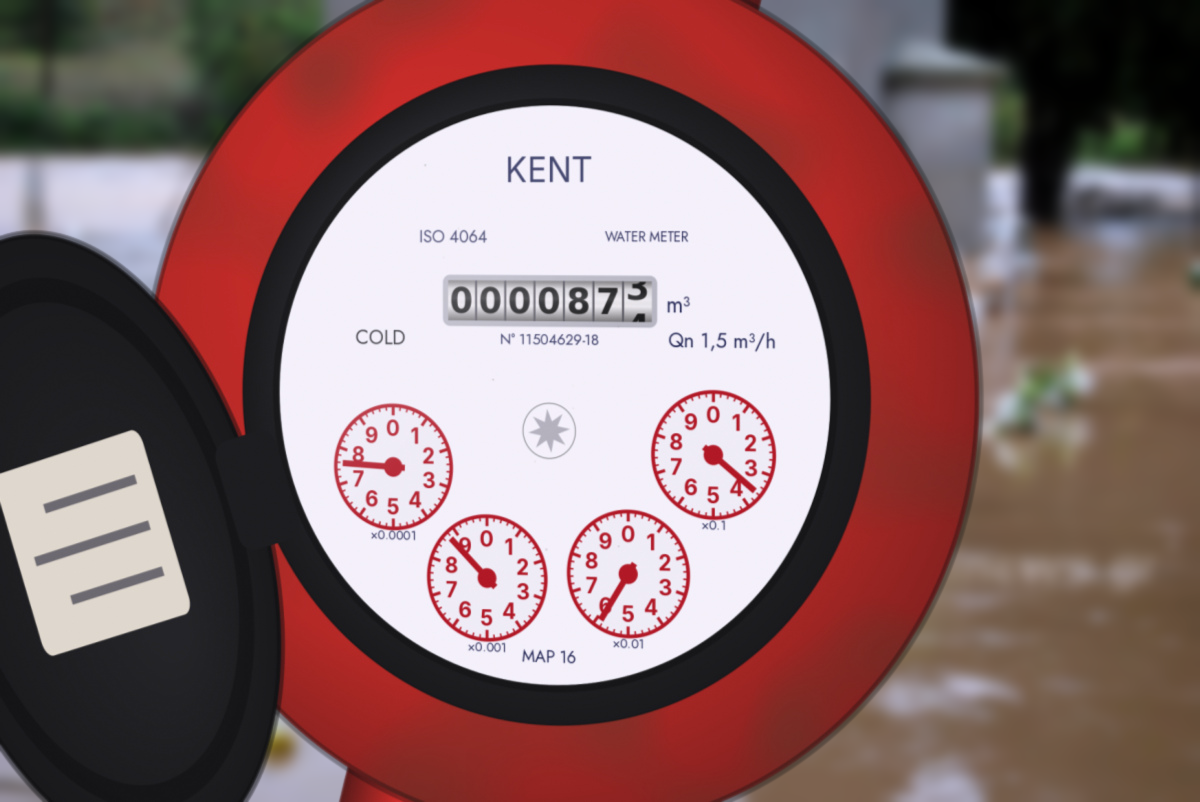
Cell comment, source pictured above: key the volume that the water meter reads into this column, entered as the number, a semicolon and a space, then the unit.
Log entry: 873.3587; m³
